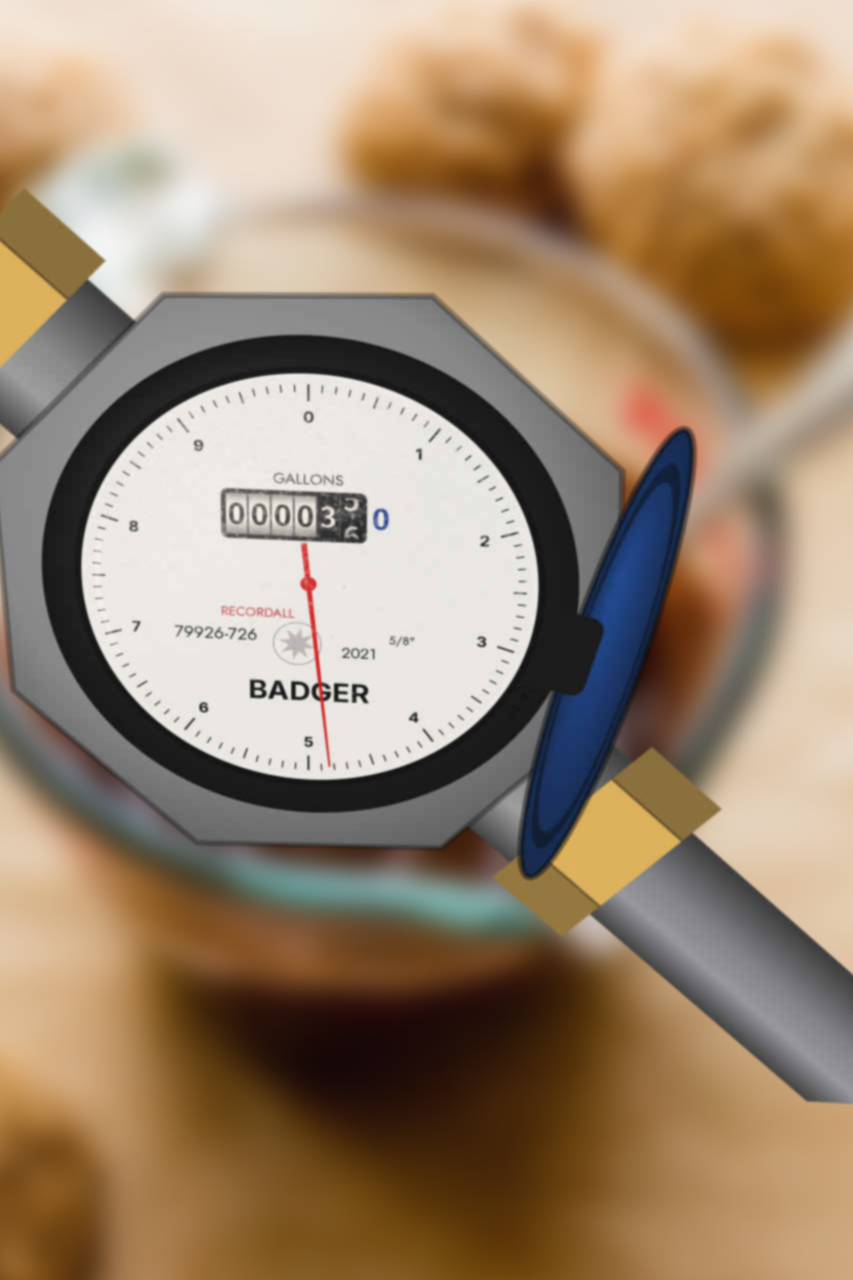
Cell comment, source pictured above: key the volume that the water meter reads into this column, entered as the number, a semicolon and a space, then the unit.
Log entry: 354.8; gal
